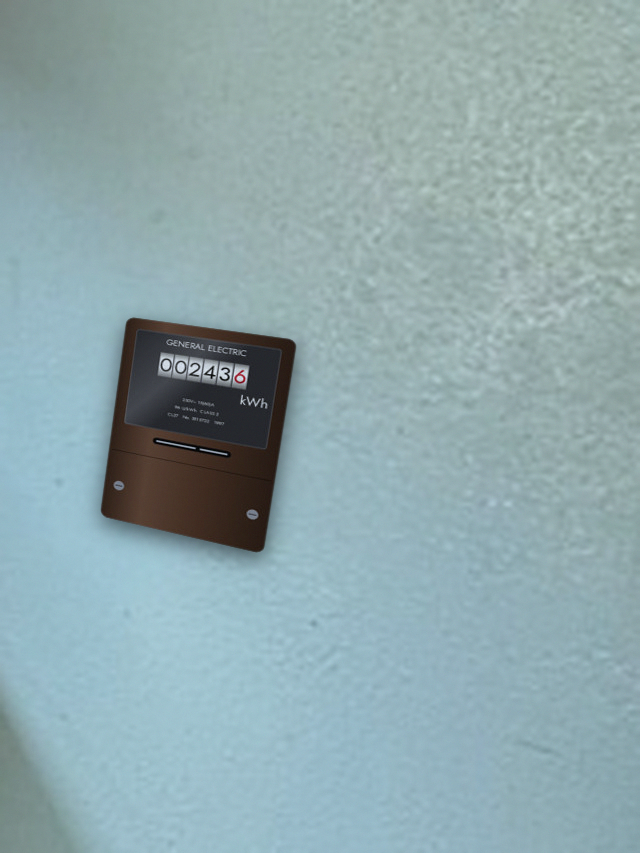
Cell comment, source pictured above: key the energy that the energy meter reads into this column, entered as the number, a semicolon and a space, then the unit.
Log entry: 243.6; kWh
